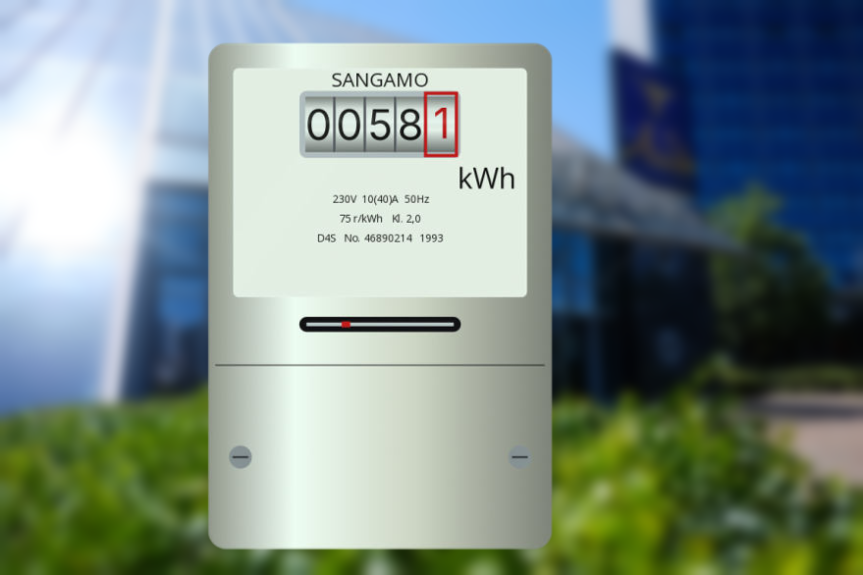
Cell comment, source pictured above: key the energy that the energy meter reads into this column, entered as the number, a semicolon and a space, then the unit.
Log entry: 58.1; kWh
